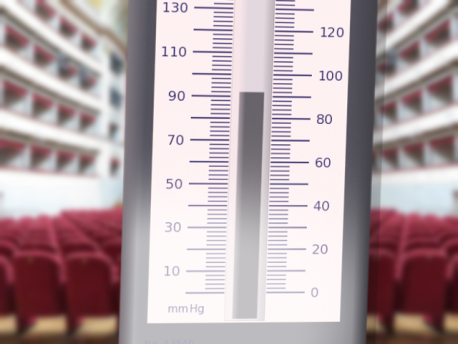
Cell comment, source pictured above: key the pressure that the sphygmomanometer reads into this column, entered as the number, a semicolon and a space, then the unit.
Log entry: 92; mmHg
